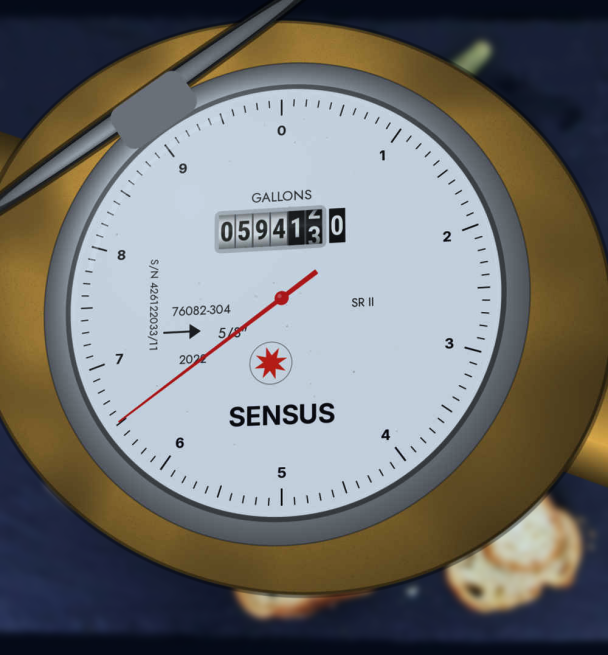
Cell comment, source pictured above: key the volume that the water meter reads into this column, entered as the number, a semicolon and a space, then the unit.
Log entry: 594126.5; gal
